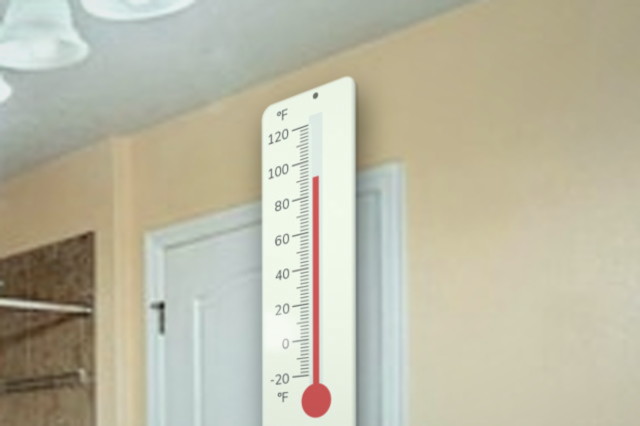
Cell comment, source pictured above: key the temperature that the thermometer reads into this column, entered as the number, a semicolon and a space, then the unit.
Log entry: 90; °F
